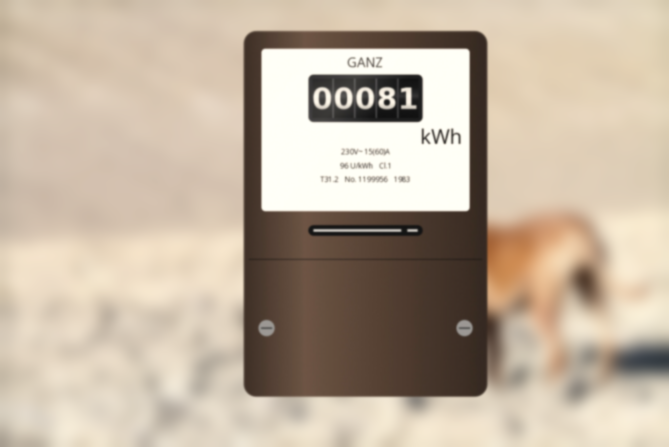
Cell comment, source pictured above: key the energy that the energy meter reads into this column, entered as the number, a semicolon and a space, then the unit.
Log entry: 81; kWh
